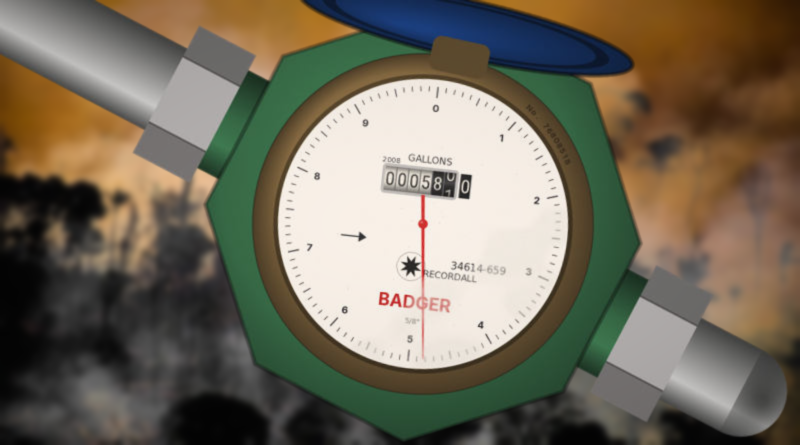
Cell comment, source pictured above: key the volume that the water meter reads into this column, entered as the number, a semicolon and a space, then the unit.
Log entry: 5804.8; gal
